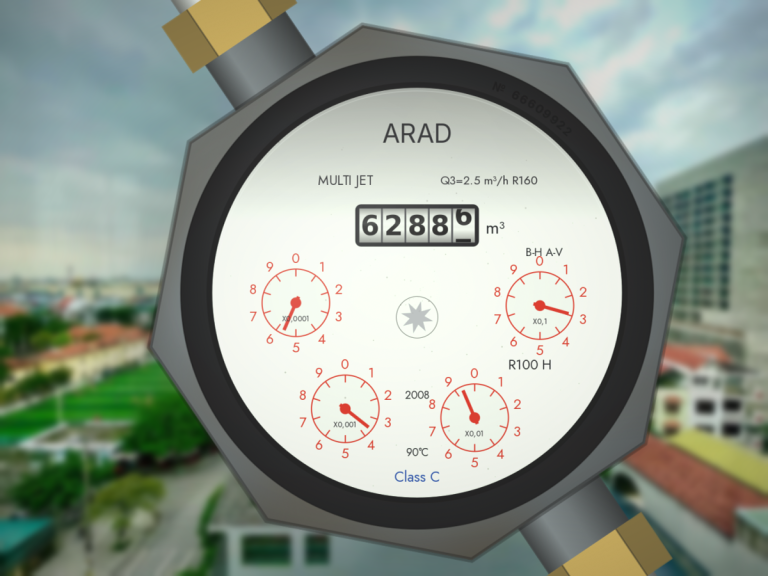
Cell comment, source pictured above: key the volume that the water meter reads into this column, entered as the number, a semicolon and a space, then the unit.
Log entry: 62886.2935; m³
